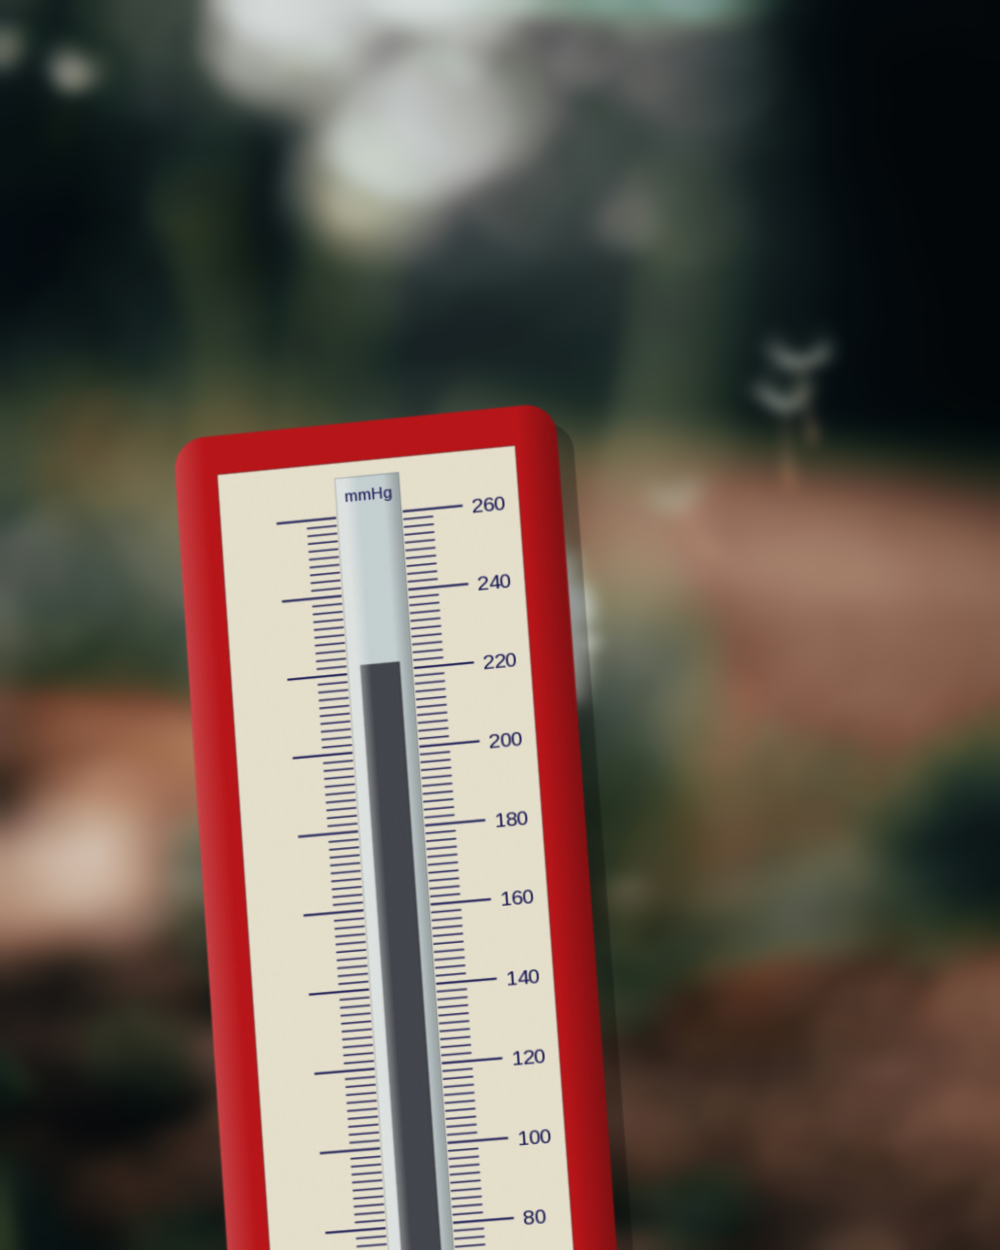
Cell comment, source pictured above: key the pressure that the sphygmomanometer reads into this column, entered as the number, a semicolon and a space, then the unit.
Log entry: 222; mmHg
